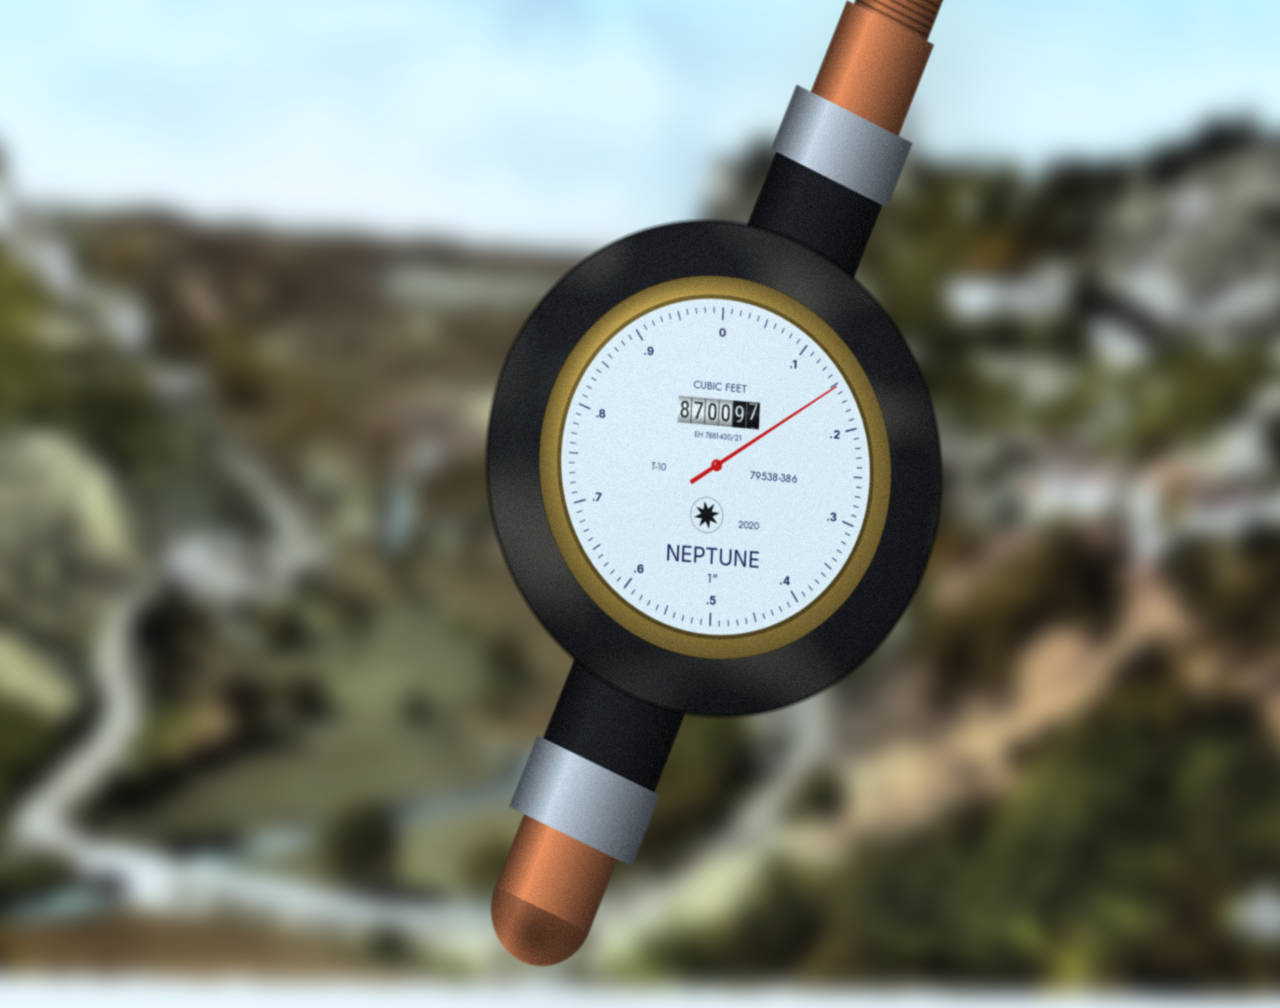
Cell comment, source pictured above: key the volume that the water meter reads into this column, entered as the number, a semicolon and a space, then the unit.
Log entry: 870097.15; ft³
